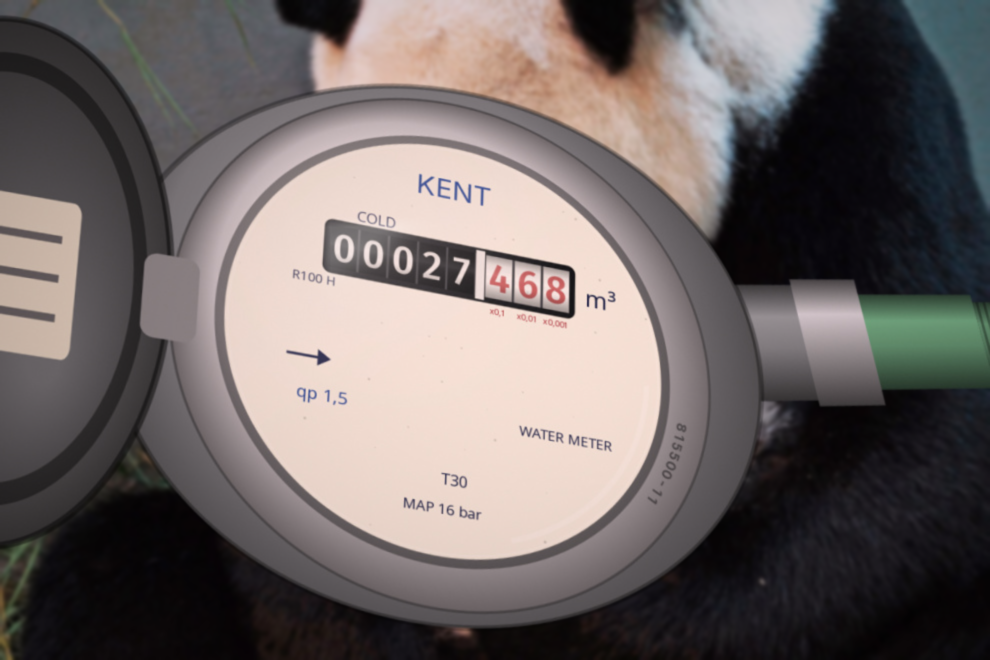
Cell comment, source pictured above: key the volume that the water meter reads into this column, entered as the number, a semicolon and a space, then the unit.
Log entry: 27.468; m³
